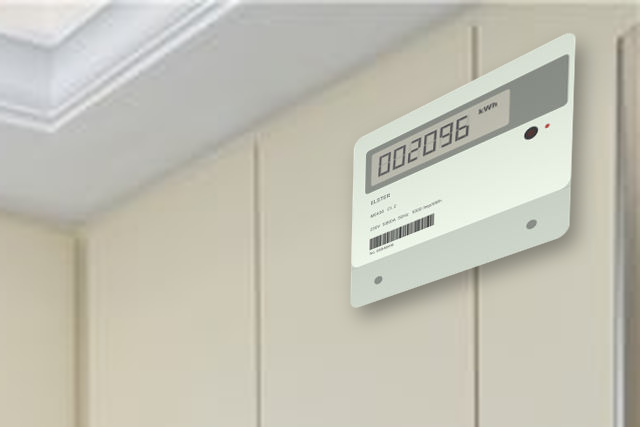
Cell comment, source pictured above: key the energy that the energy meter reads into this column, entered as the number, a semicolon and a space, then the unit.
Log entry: 2096; kWh
